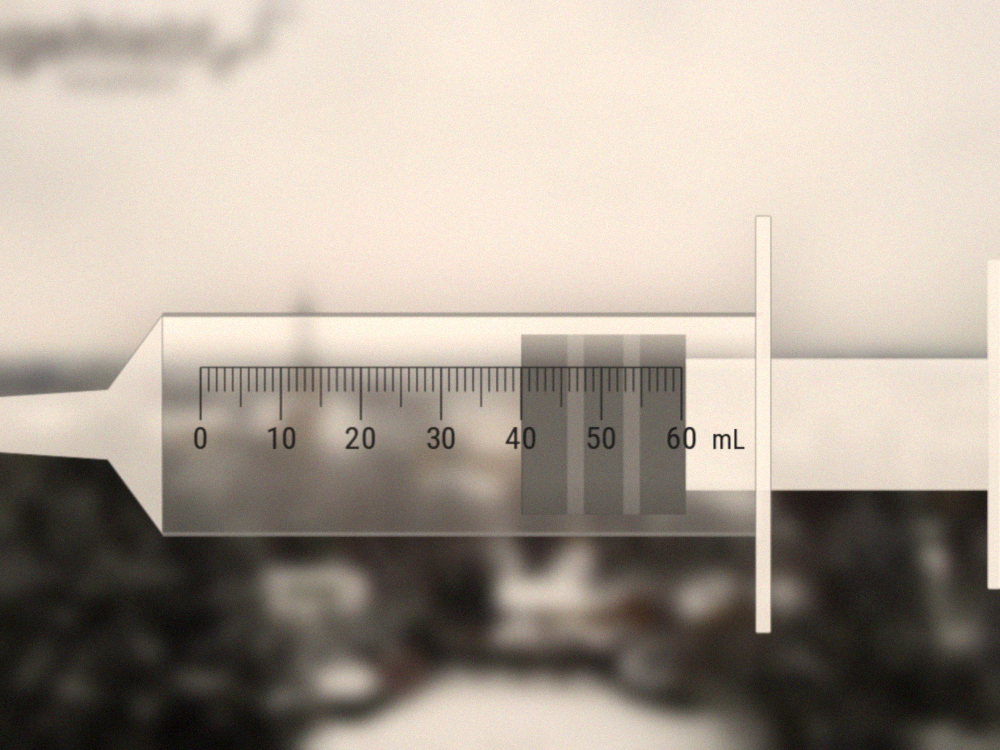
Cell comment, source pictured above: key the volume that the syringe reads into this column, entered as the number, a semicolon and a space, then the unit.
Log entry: 40; mL
